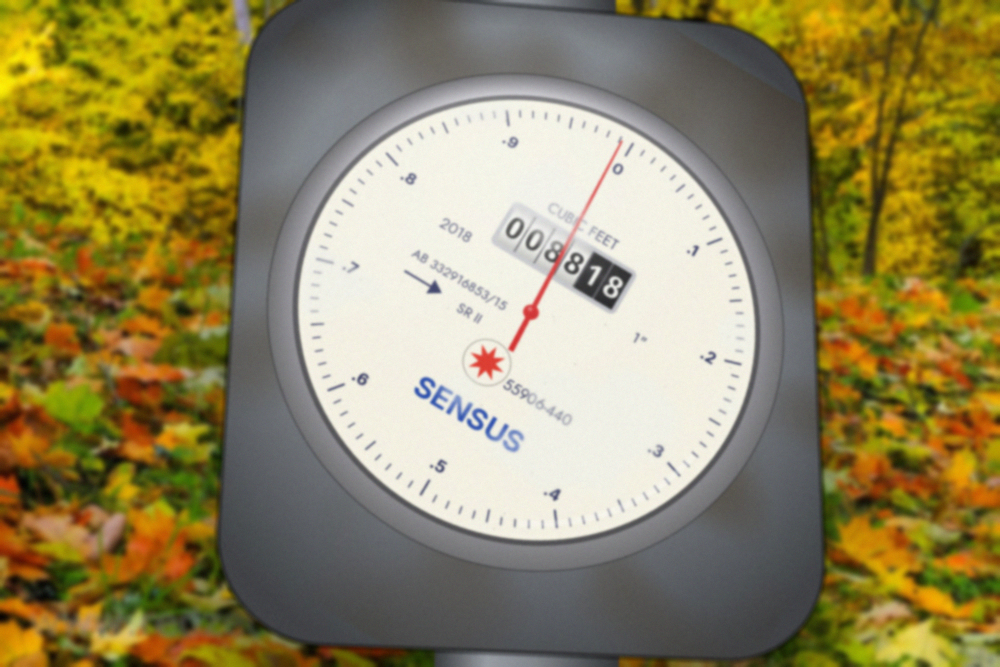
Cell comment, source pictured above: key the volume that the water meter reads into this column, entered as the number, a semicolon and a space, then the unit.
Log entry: 8817.99; ft³
